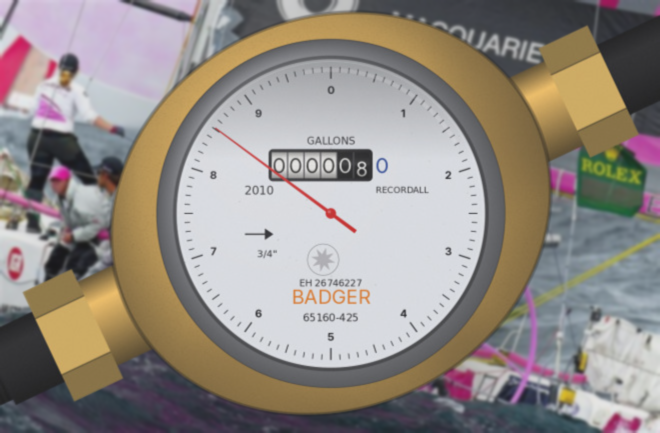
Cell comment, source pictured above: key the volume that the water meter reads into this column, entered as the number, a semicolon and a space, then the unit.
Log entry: 78.5; gal
